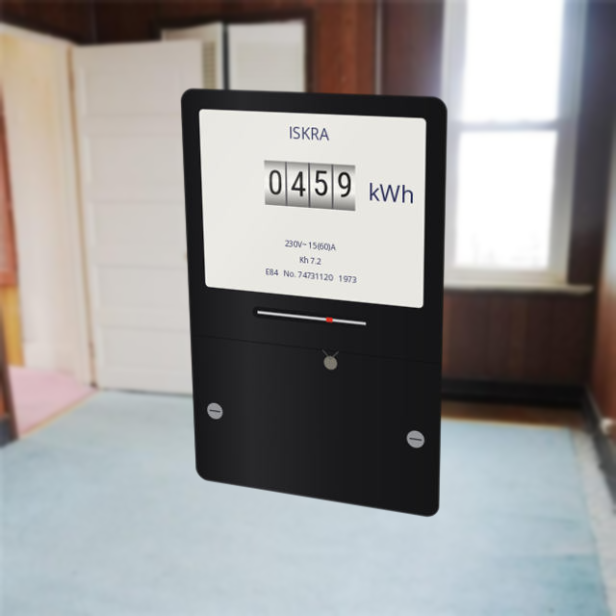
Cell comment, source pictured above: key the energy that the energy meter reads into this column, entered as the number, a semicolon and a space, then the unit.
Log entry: 459; kWh
